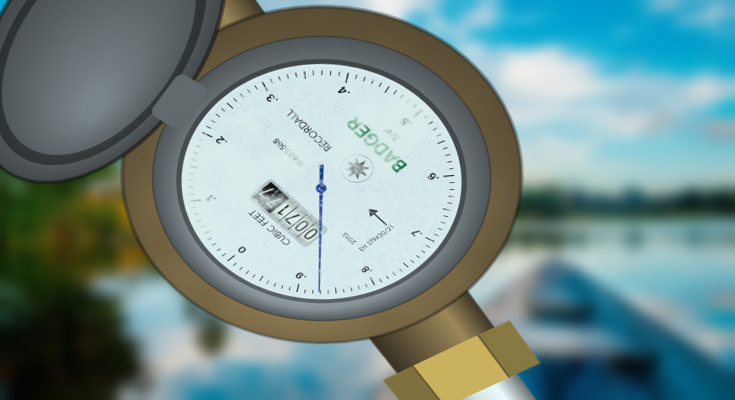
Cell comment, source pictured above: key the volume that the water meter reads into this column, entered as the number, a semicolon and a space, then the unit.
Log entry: 7176.87; ft³
